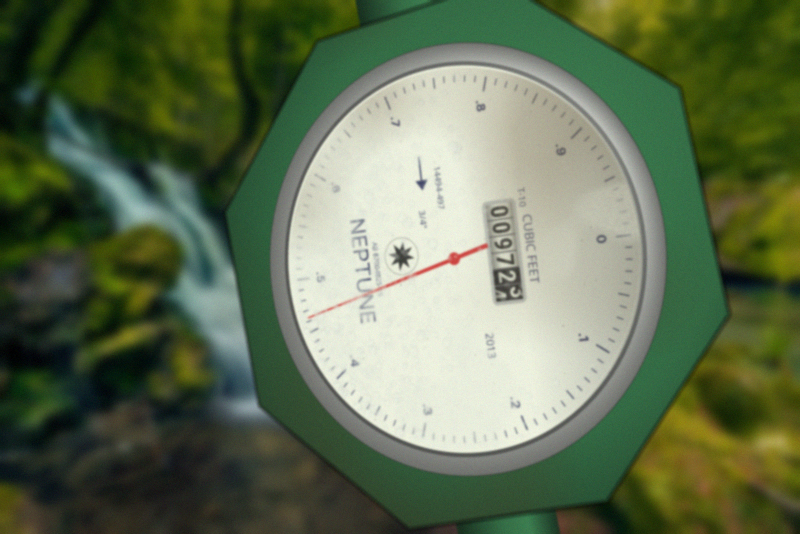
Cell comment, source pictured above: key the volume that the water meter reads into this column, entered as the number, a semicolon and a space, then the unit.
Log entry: 9723.46; ft³
